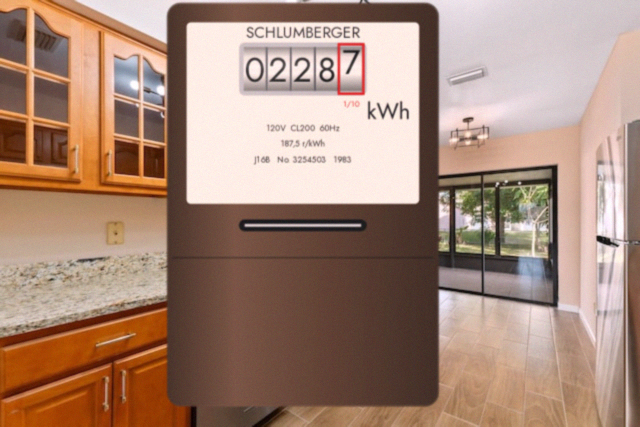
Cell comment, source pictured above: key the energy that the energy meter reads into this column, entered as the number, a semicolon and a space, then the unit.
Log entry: 228.7; kWh
